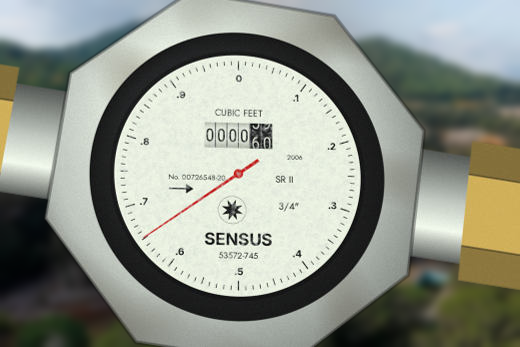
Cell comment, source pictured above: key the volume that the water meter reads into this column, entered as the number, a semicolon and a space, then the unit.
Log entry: 59.65; ft³
